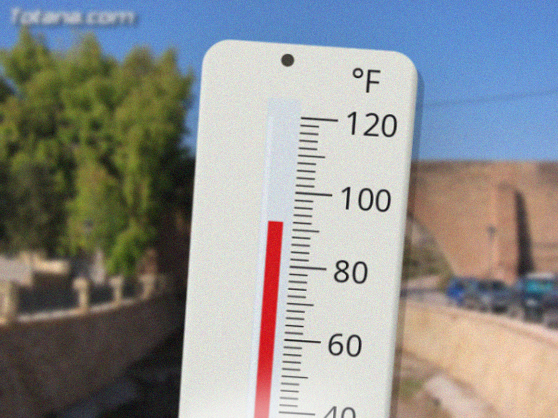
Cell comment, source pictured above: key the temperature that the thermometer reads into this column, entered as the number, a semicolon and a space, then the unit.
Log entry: 92; °F
